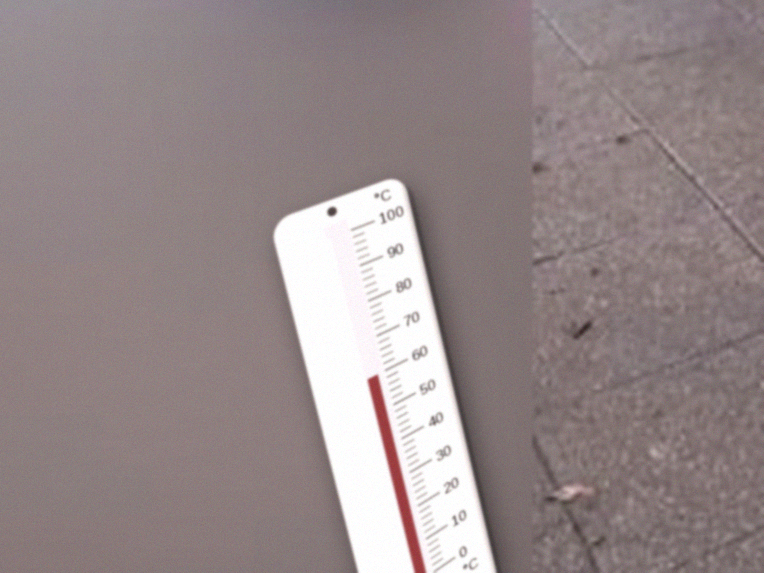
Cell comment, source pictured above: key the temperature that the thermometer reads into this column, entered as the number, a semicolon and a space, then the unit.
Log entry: 60; °C
